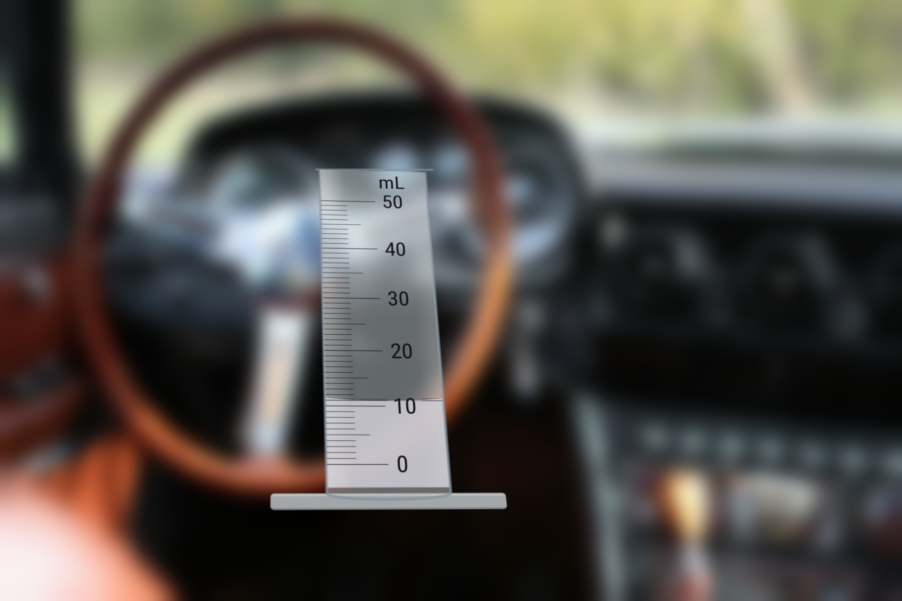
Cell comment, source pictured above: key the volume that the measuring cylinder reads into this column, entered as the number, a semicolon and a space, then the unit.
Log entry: 11; mL
